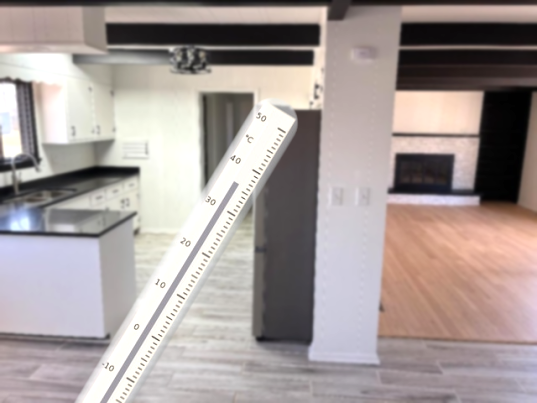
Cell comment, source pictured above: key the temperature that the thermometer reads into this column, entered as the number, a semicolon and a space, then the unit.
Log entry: 36; °C
